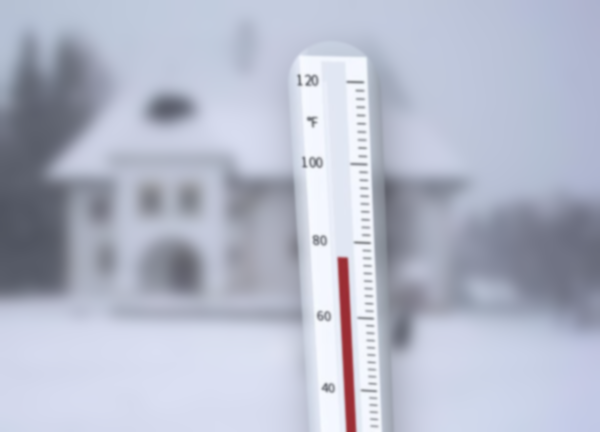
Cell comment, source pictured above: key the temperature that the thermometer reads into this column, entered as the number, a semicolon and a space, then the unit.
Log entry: 76; °F
